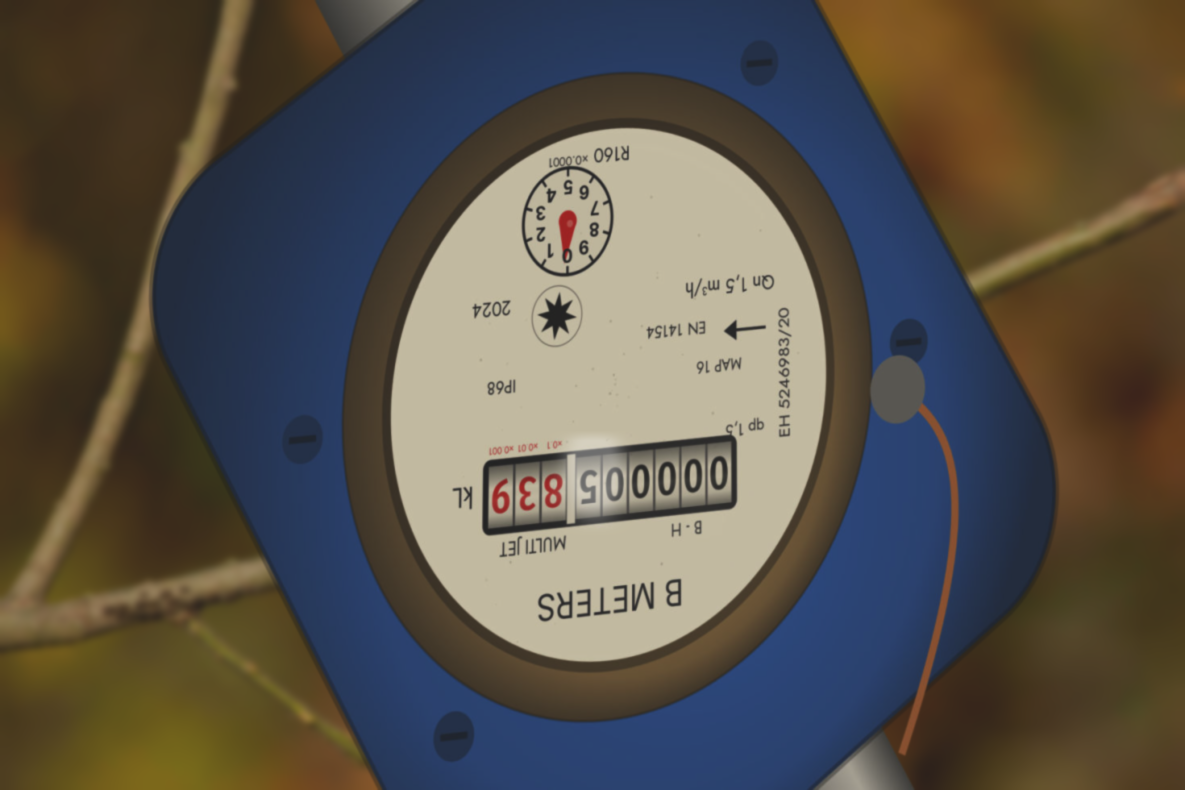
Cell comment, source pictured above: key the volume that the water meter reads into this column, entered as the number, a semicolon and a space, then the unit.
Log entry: 5.8390; kL
